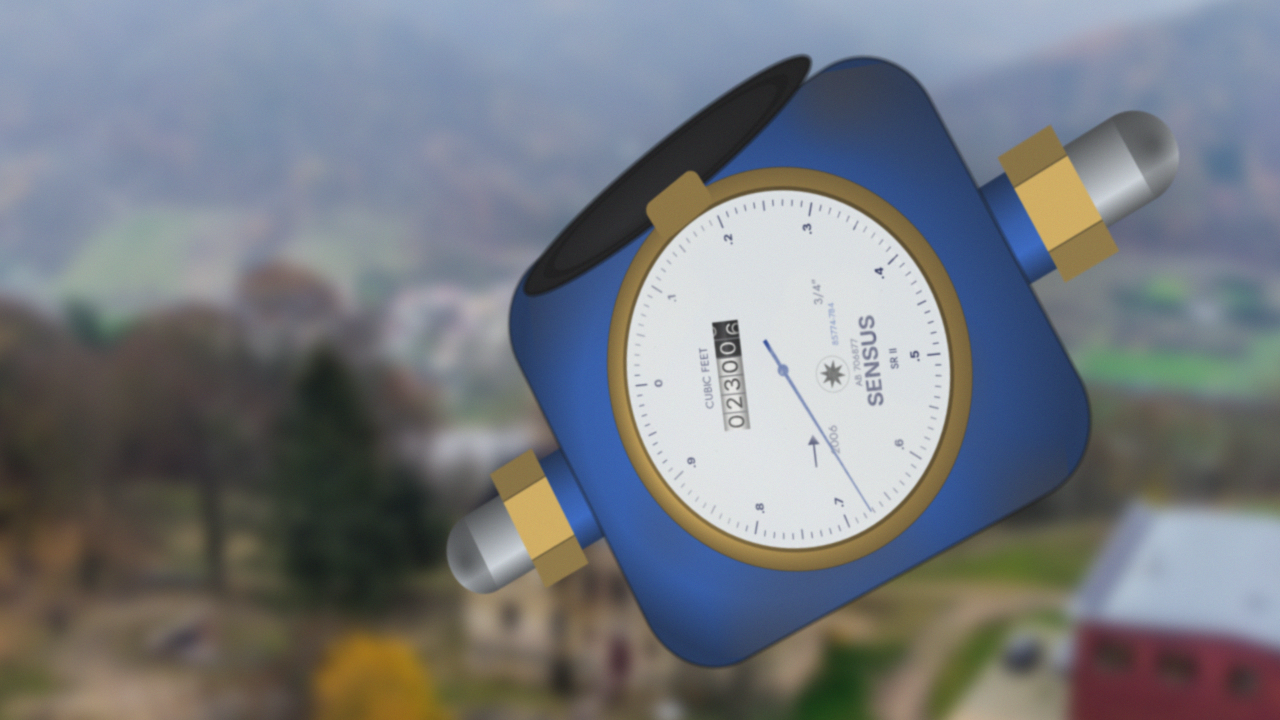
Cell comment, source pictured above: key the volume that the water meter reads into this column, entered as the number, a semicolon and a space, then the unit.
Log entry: 23005.67; ft³
